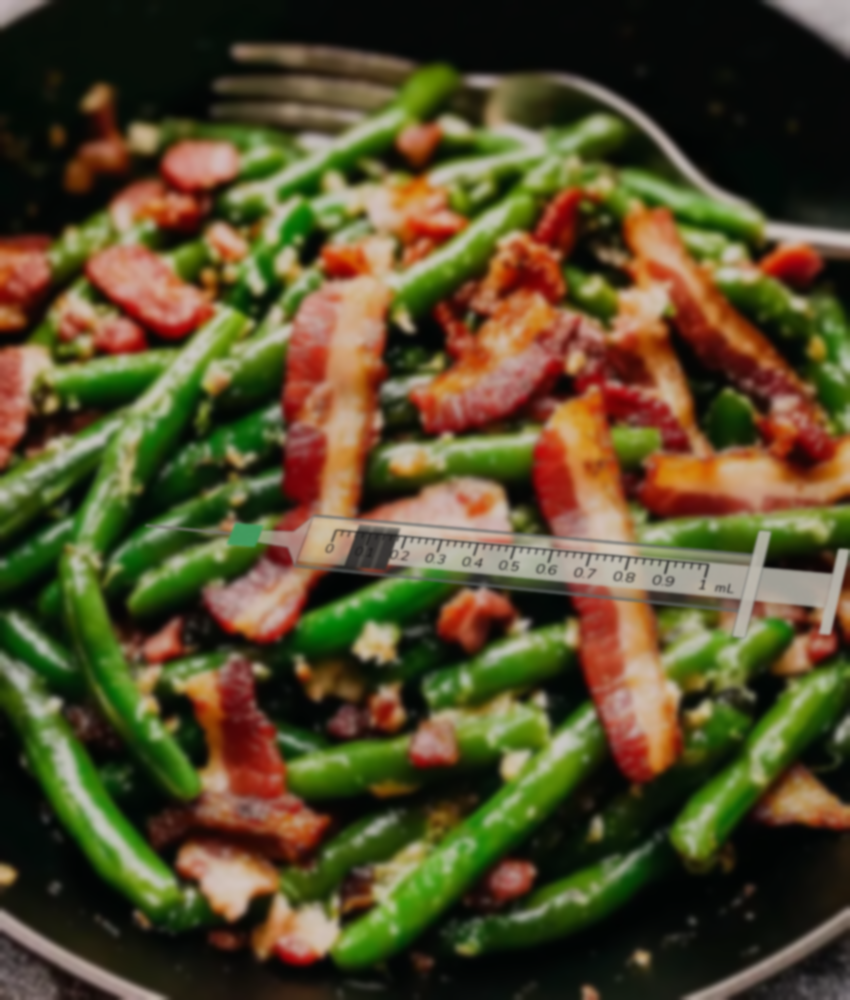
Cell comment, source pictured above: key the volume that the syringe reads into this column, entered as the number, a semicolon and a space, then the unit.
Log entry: 0.06; mL
